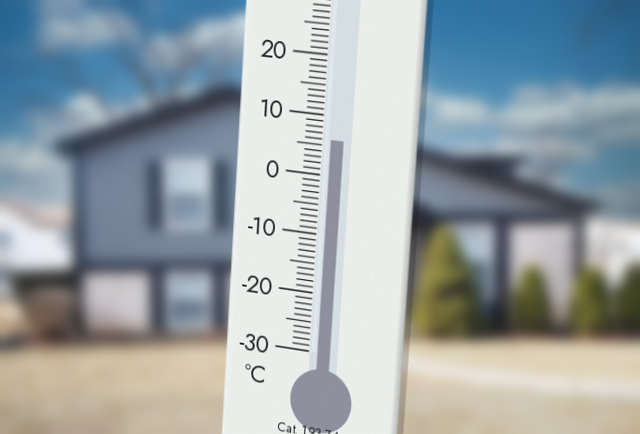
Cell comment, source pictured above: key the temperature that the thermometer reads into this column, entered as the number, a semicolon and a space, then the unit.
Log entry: 6; °C
